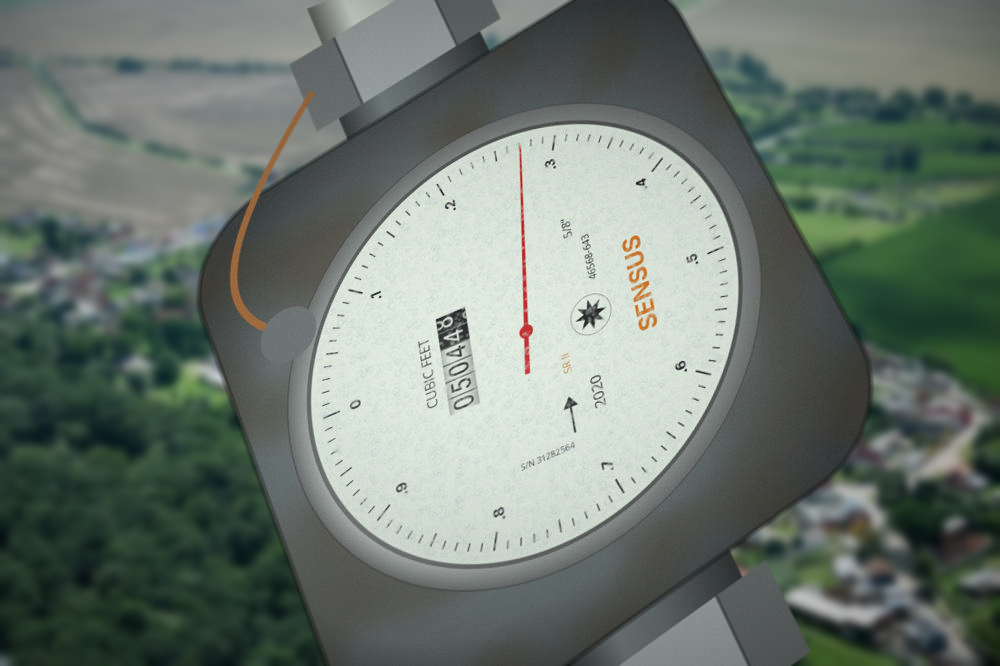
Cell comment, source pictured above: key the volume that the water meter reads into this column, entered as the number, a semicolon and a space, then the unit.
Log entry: 50448.27; ft³
